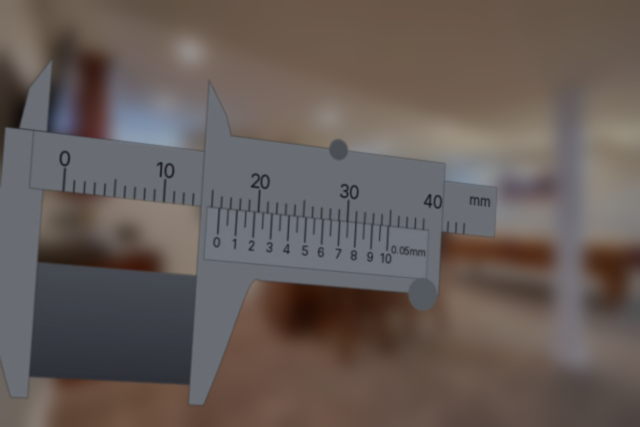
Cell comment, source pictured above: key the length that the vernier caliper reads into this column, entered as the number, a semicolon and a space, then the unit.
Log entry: 15.8; mm
